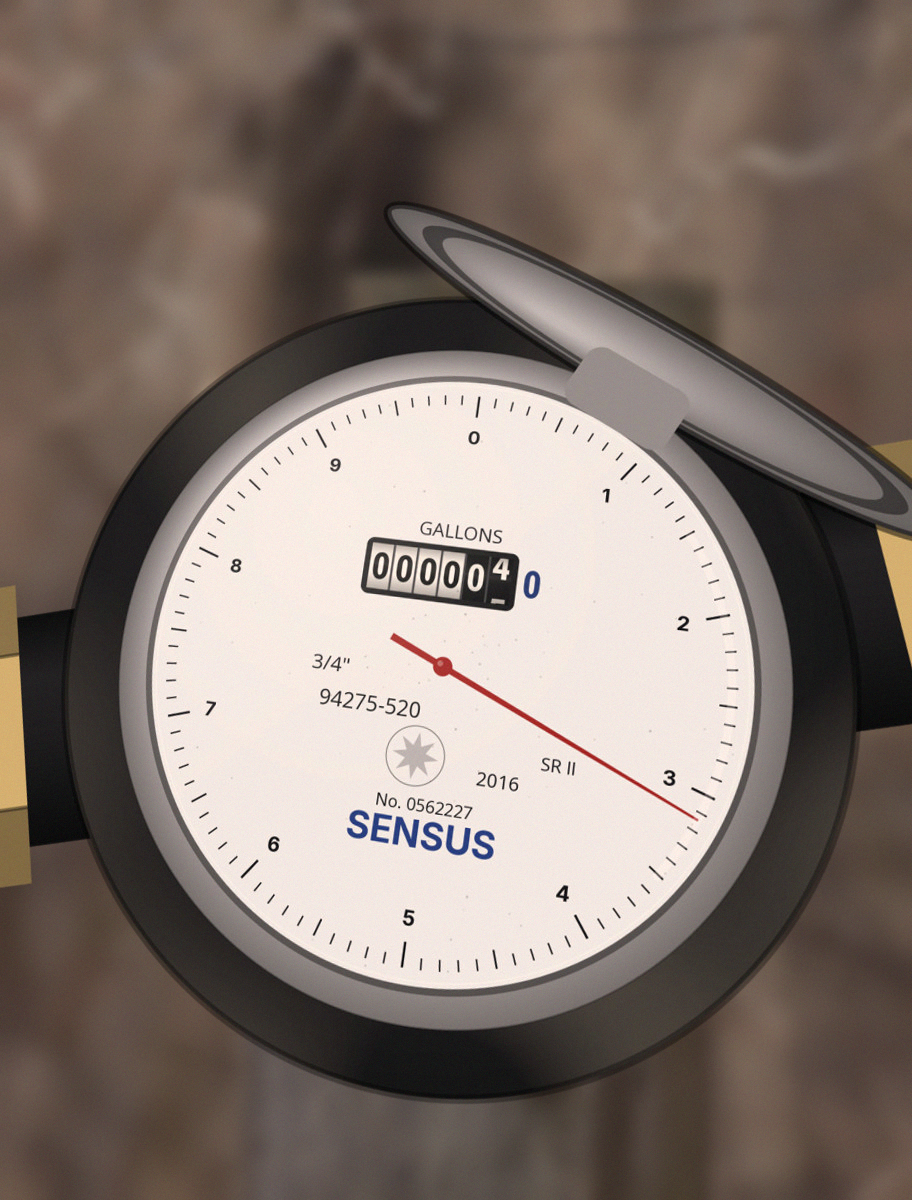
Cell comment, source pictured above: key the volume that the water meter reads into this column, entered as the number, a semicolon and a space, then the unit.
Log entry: 43.1; gal
